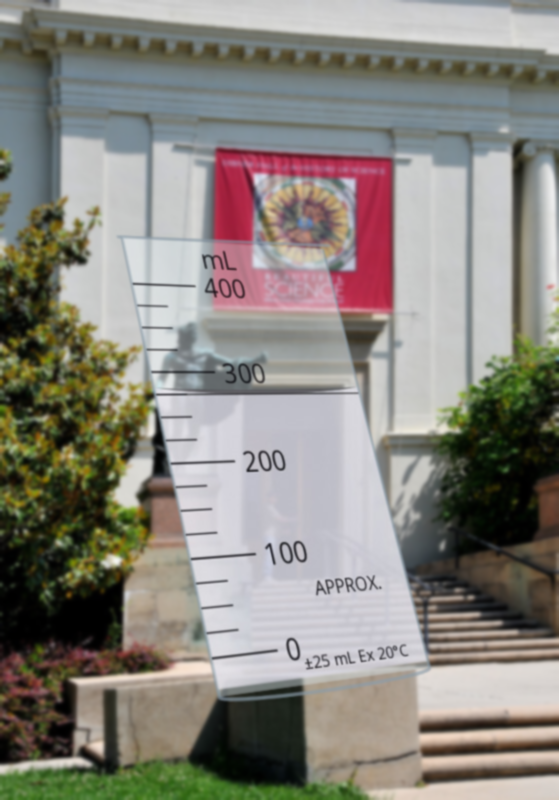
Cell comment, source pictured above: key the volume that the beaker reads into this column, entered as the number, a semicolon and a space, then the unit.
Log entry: 275; mL
